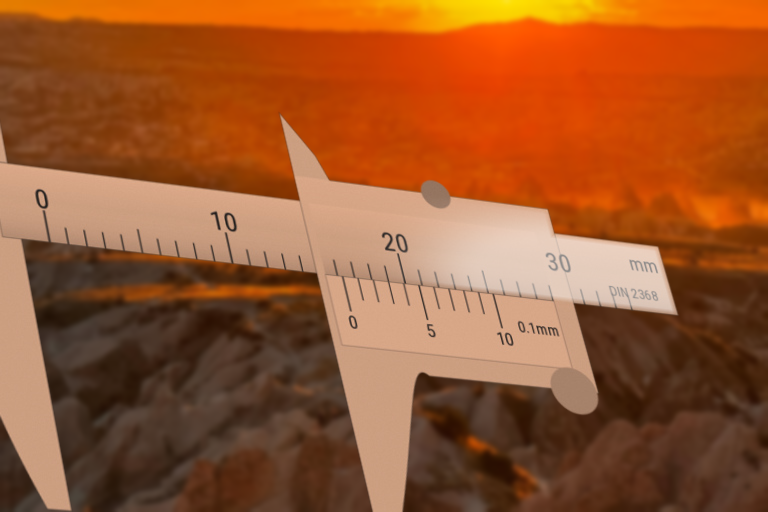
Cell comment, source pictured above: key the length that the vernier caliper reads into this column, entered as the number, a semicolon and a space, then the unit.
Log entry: 16.3; mm
